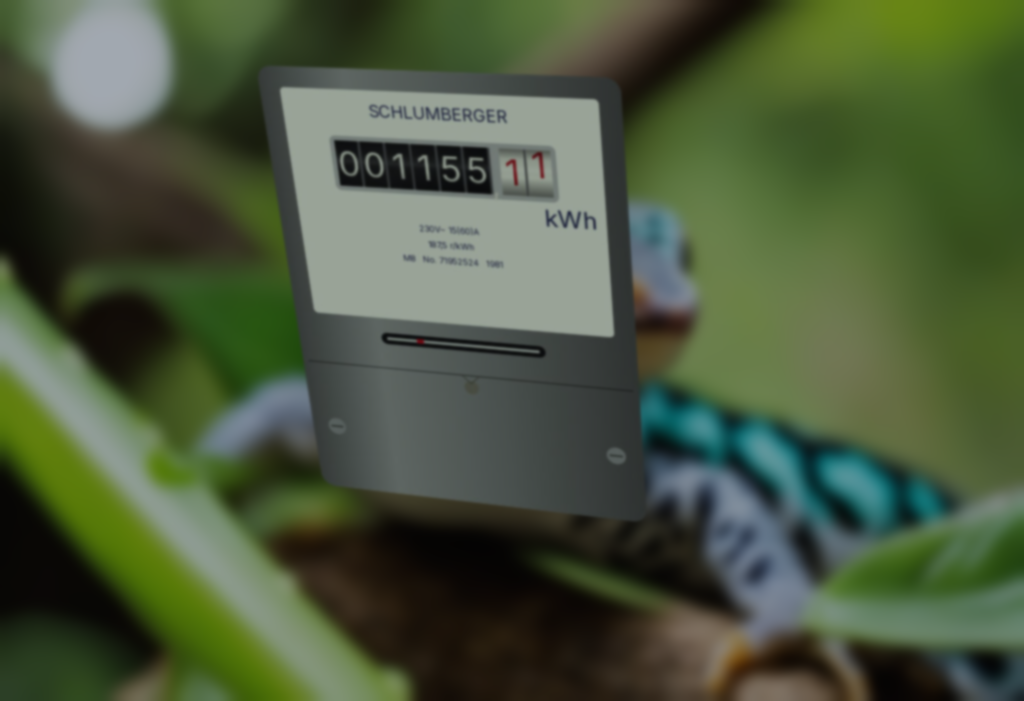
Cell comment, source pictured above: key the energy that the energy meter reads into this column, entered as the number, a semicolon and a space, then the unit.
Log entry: 1155.11; kWh
